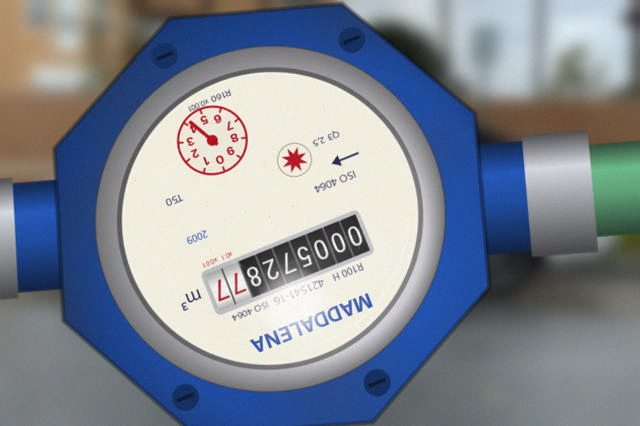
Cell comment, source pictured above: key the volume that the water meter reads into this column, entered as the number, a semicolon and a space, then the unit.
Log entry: 5728.774; m³
